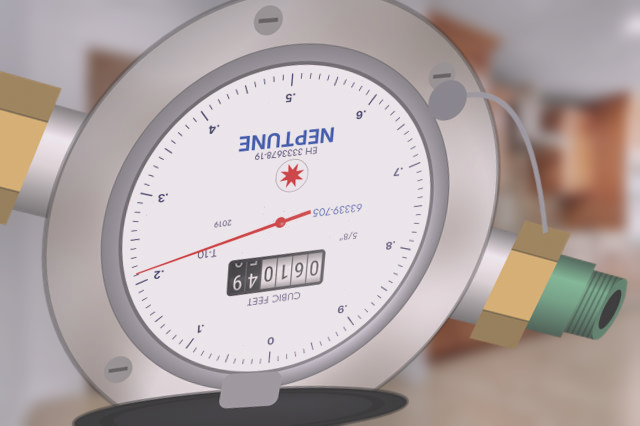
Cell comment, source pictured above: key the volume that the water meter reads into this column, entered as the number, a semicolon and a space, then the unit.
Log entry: 61049.21; ft³
